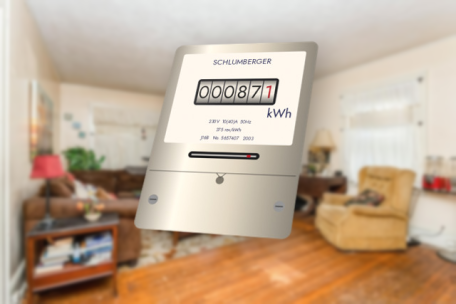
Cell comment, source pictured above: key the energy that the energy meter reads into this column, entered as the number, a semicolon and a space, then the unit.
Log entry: 87.1; kWh
